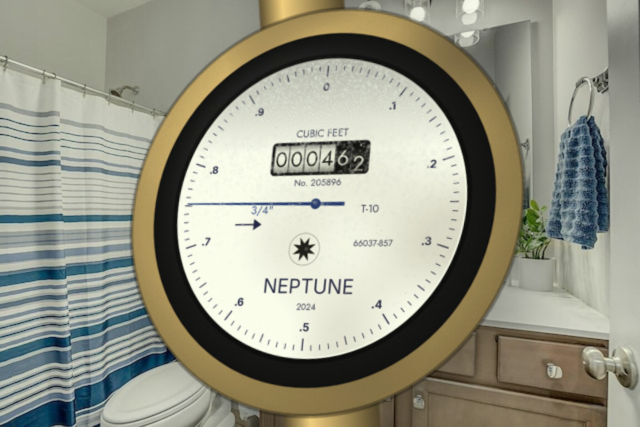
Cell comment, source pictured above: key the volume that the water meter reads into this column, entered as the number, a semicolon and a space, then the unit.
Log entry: 461.75; ft³
